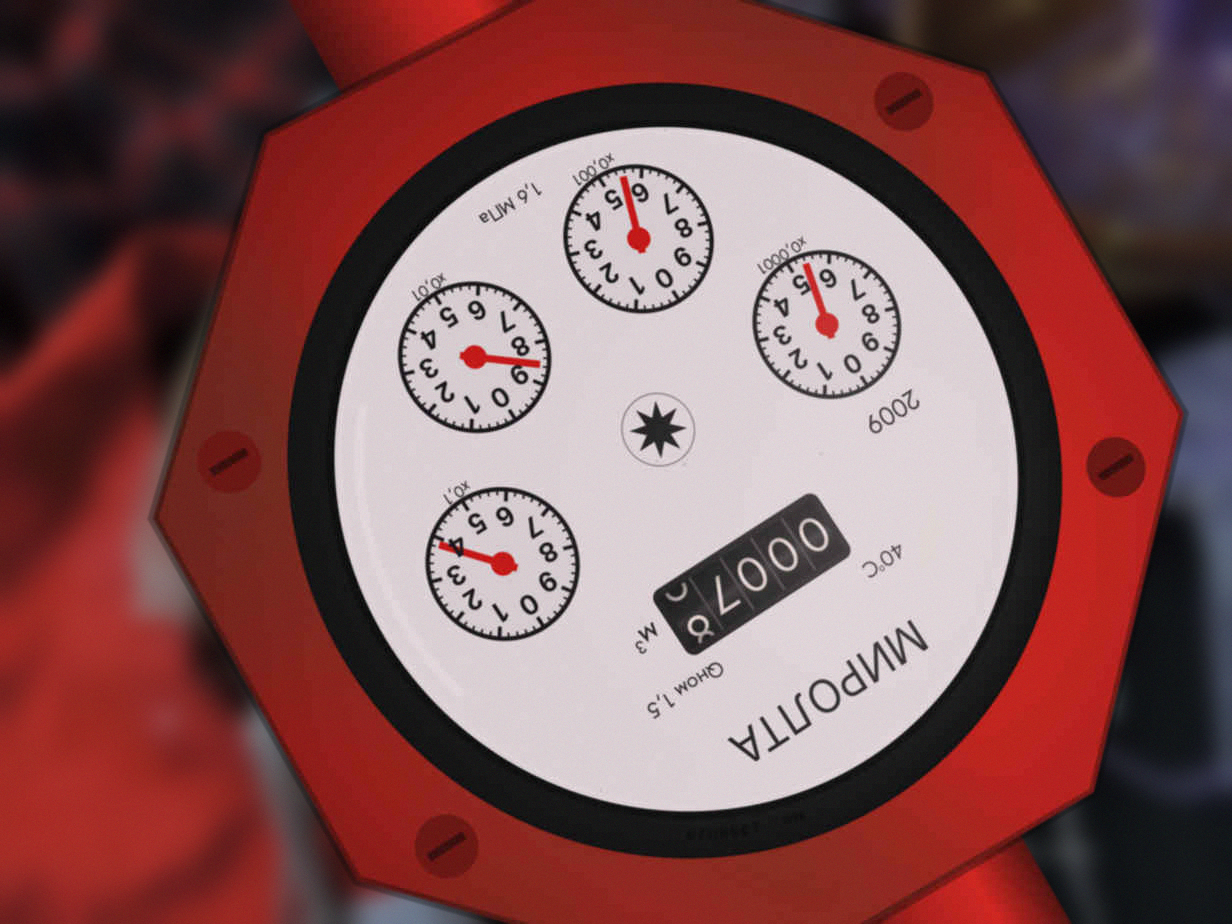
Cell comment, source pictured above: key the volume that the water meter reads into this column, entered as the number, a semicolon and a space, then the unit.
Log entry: 78.3855; m³
